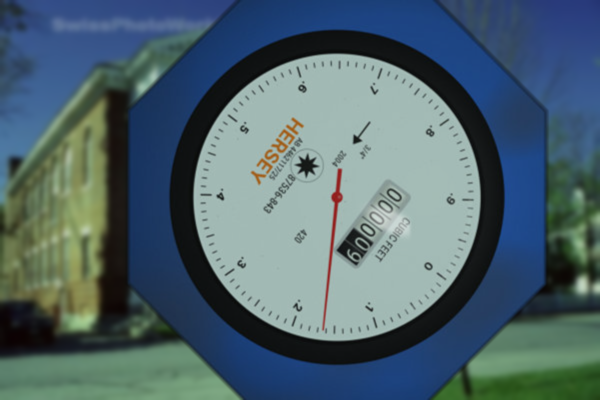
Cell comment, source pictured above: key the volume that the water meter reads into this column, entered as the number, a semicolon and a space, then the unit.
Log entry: 9.16; ft³
